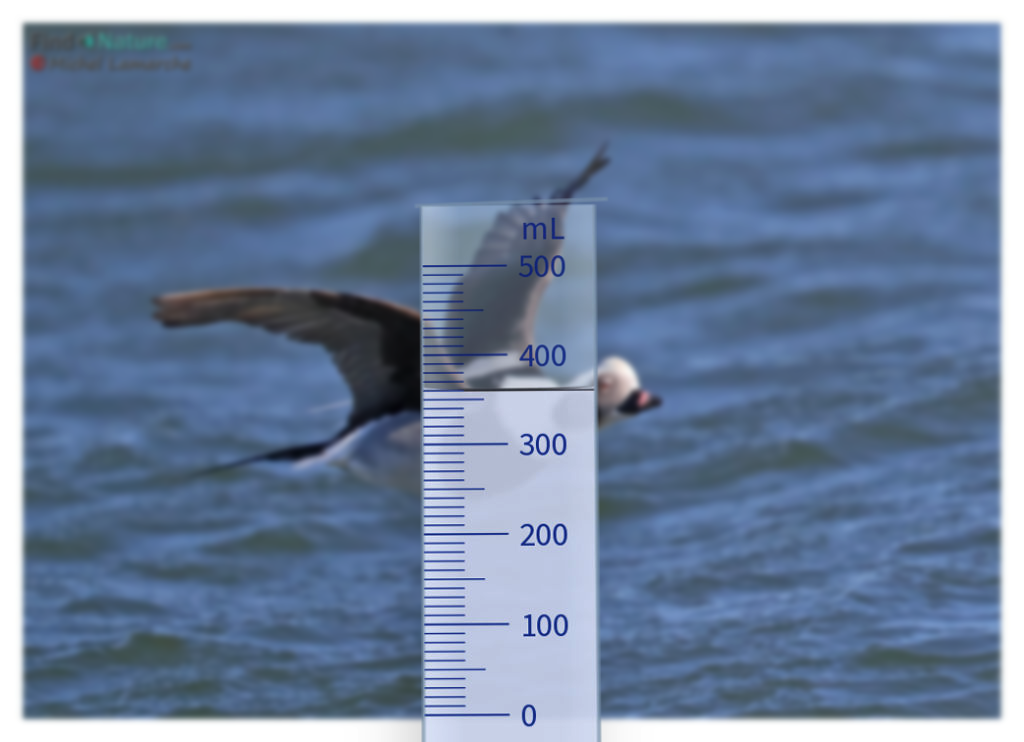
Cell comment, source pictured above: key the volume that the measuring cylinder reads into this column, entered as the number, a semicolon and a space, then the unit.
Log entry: 360; mL
